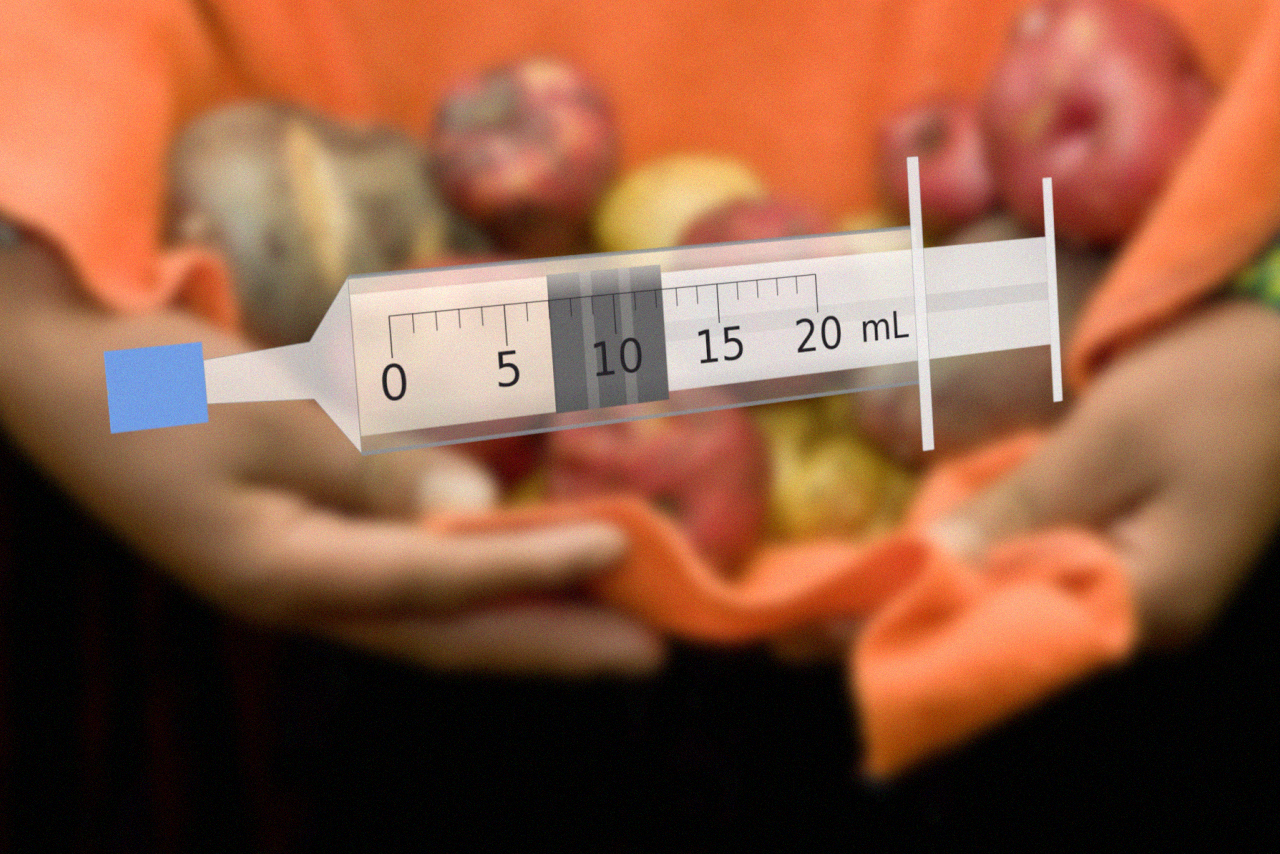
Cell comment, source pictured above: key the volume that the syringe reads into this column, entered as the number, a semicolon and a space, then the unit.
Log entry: 7; mL
